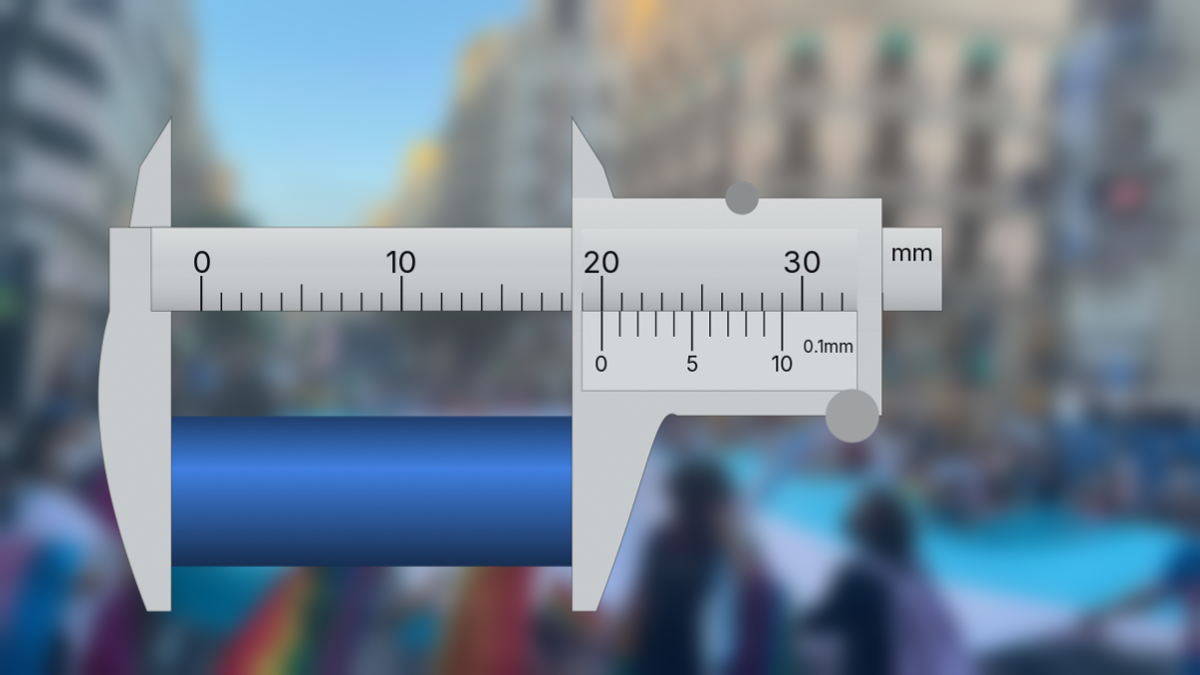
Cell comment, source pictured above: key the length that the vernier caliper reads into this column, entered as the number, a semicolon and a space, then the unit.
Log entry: 20.0; mm
